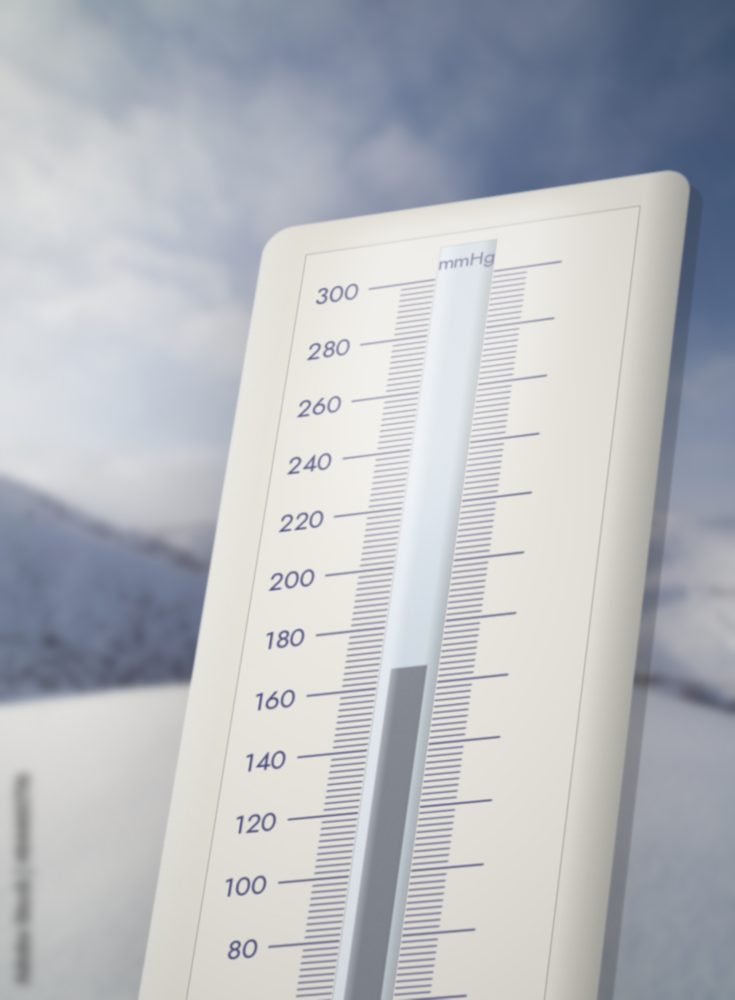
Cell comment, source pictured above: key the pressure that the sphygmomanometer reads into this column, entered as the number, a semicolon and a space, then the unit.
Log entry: 166; mmHg
